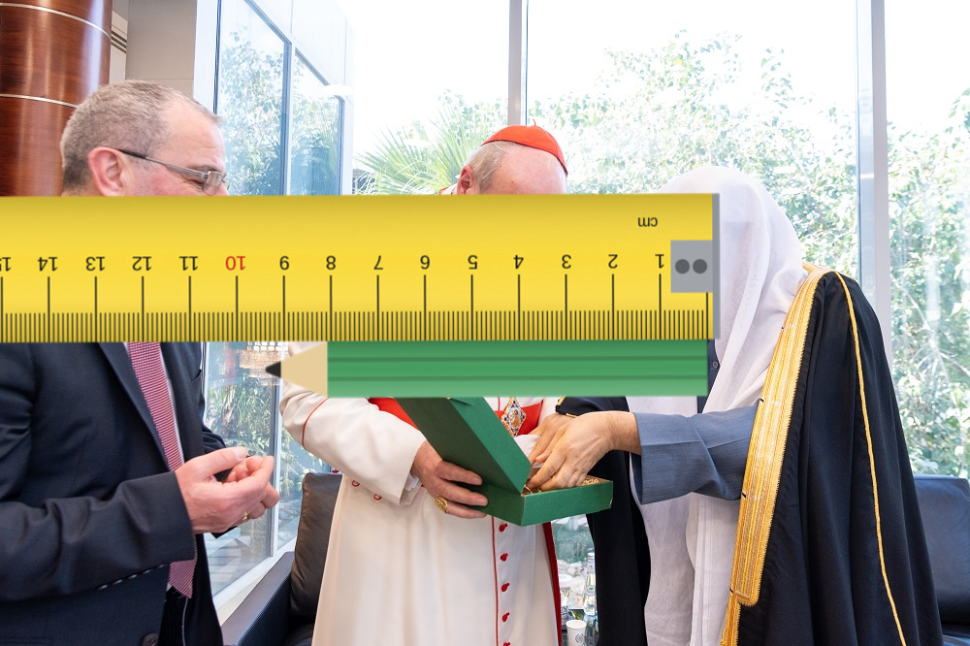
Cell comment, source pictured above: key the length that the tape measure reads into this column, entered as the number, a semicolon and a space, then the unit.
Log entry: 9.4; cm
